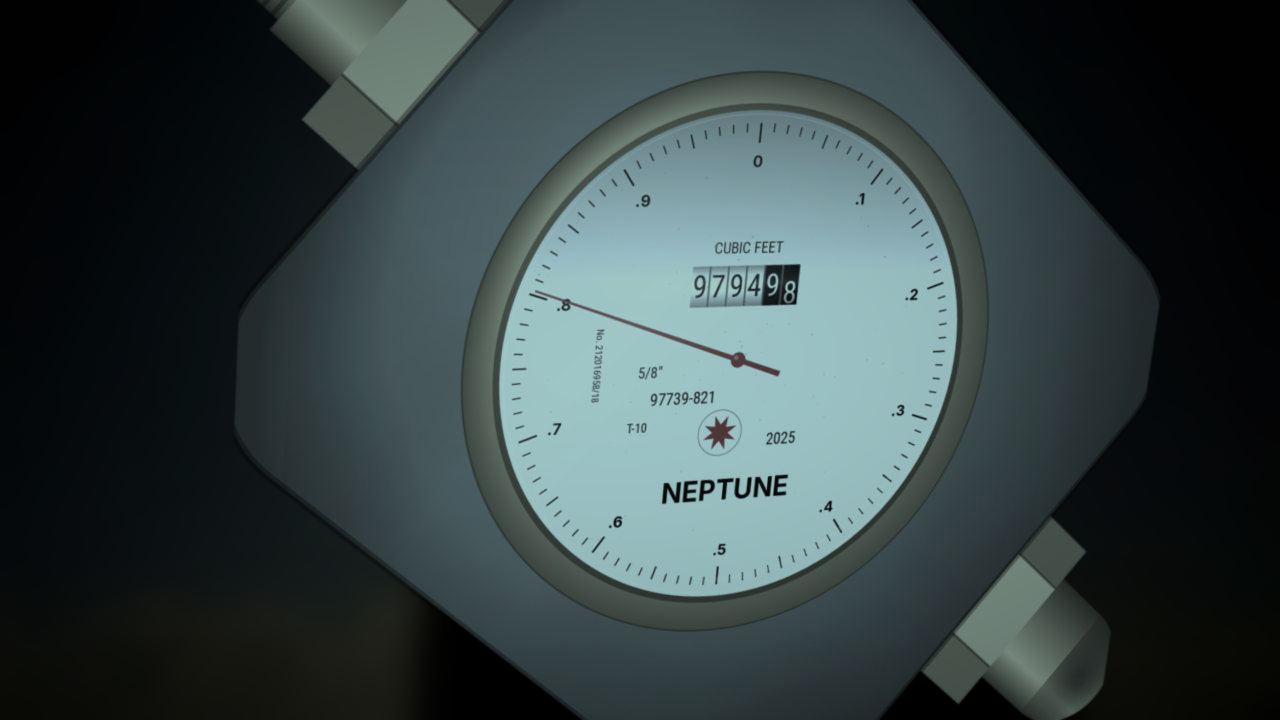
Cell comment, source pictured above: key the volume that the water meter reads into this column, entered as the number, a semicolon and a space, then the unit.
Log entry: 979497.80; ft³
